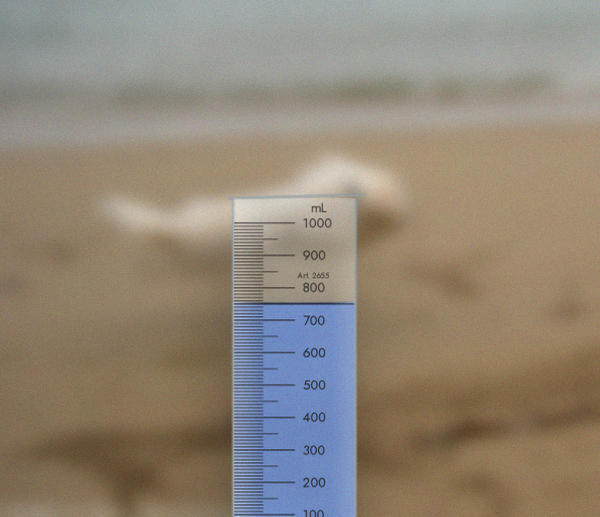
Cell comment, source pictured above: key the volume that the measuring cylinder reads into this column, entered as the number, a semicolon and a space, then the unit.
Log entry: 750; mL
